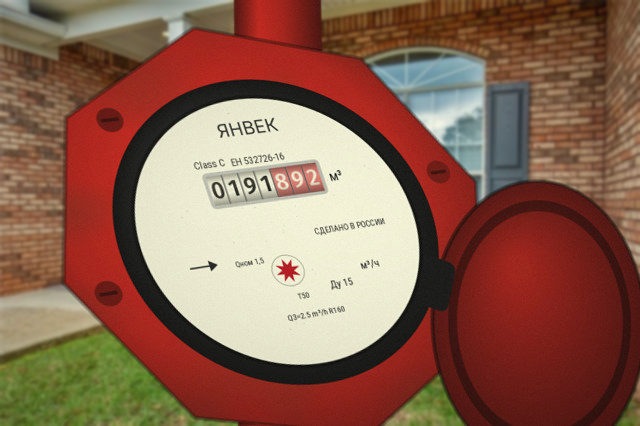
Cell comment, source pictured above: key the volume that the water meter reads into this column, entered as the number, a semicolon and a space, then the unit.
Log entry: 191.892; m³
